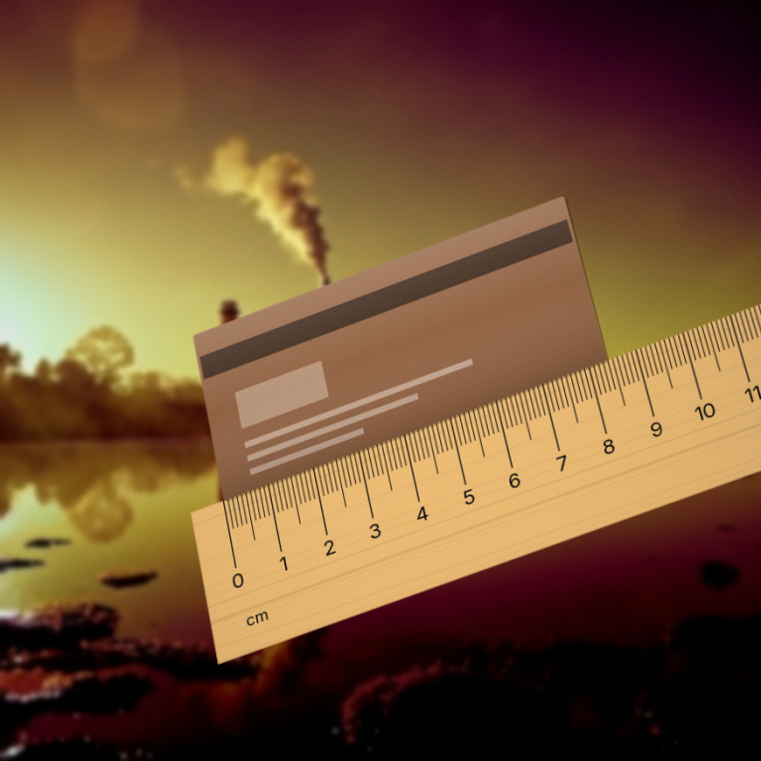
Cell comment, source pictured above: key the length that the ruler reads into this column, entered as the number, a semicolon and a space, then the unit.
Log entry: 8.4; cm
